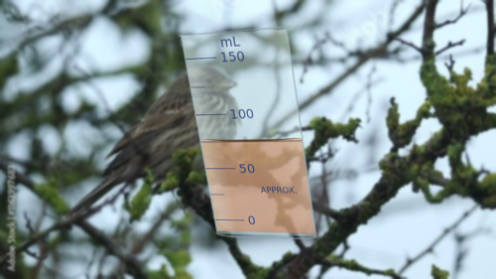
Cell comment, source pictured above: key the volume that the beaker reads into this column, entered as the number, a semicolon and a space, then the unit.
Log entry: 75; mL
